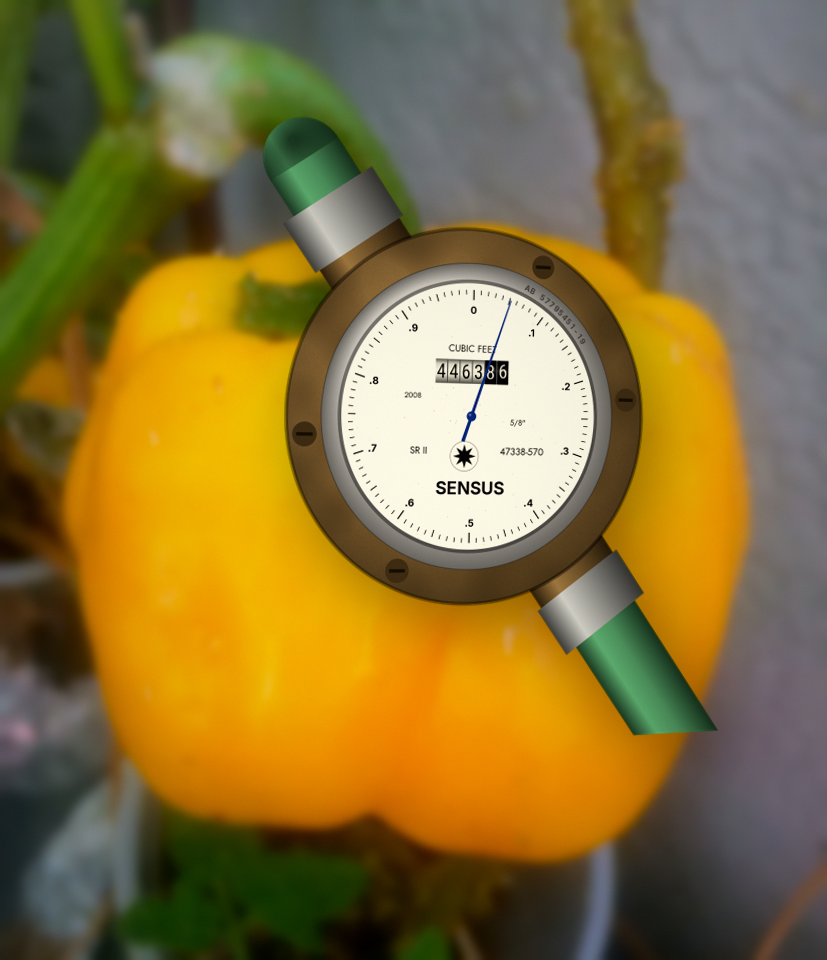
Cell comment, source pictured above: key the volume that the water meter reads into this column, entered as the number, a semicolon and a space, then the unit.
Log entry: 446386.05; ft³
